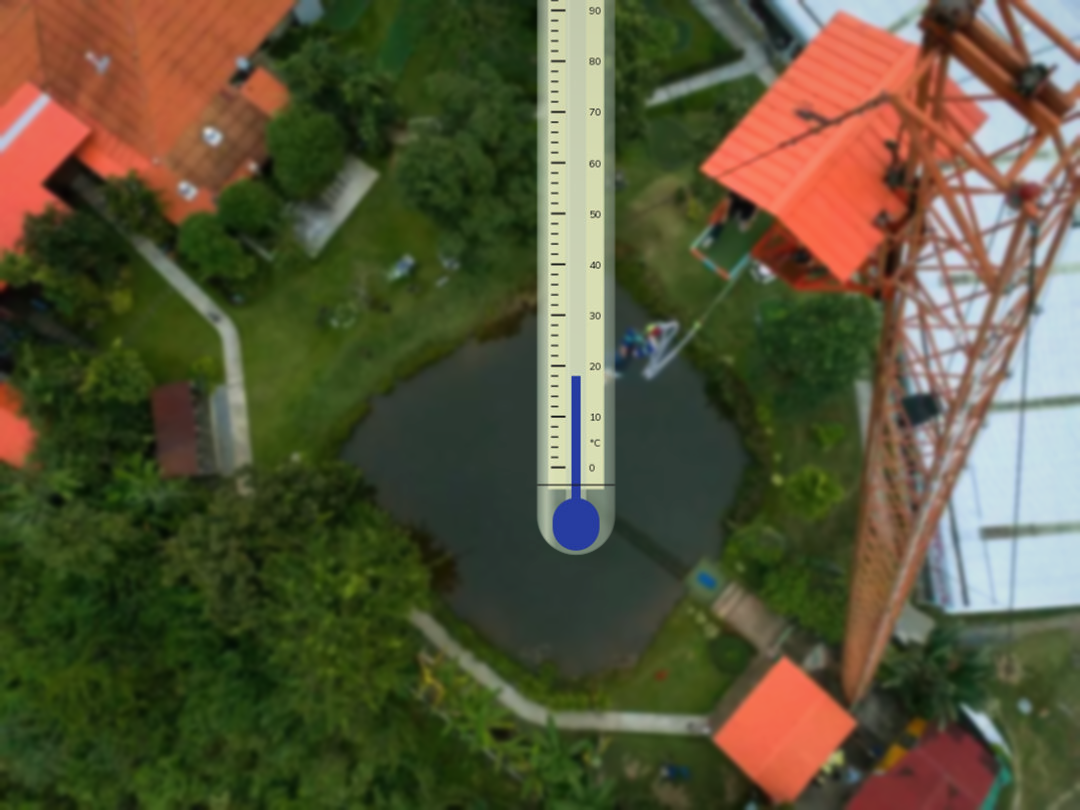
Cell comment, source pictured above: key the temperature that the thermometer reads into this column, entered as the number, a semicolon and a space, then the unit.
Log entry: 18; °C
